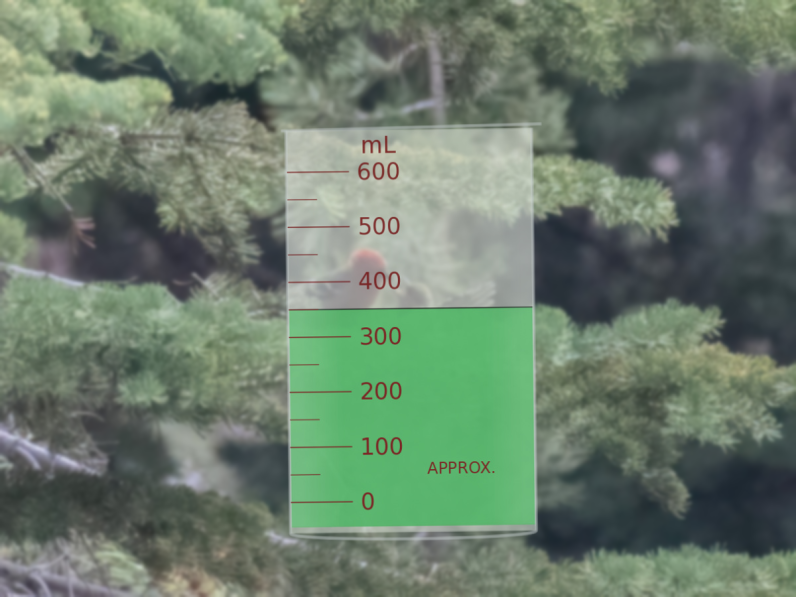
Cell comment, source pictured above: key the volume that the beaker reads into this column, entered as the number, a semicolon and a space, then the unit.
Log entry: 350; mL
